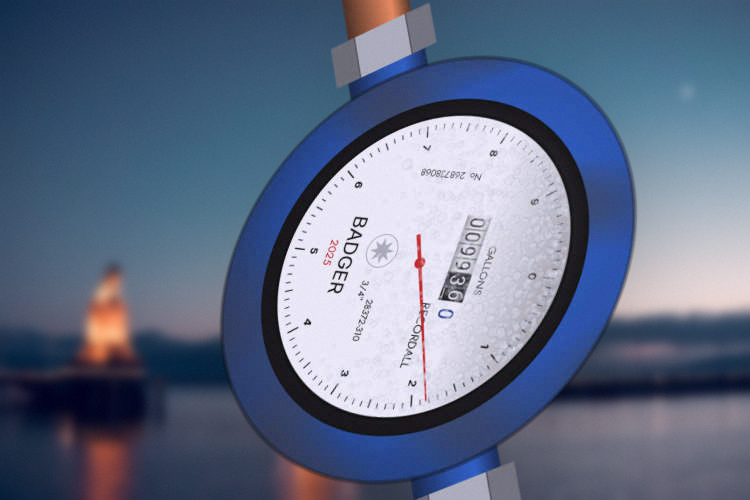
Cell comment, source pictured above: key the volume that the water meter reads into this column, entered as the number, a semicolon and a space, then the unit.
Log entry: 99361.8; gal
